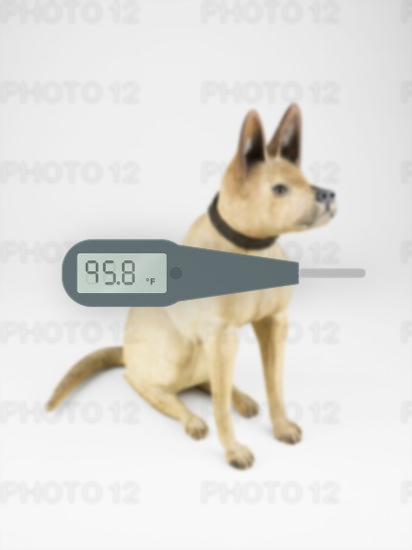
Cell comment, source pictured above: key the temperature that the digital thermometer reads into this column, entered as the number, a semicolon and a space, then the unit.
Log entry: 95.8; °F
